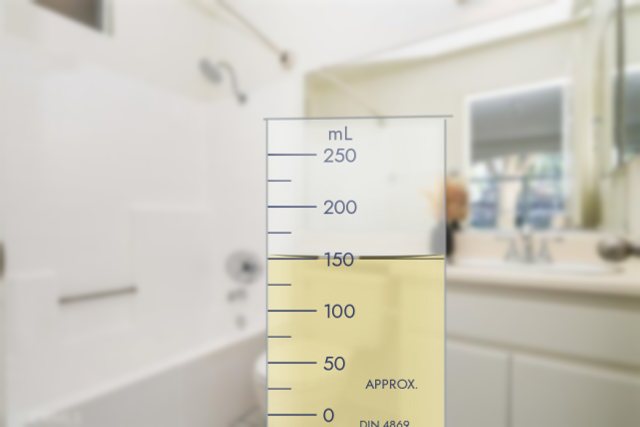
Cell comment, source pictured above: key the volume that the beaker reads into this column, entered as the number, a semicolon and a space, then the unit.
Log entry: 150; mL
